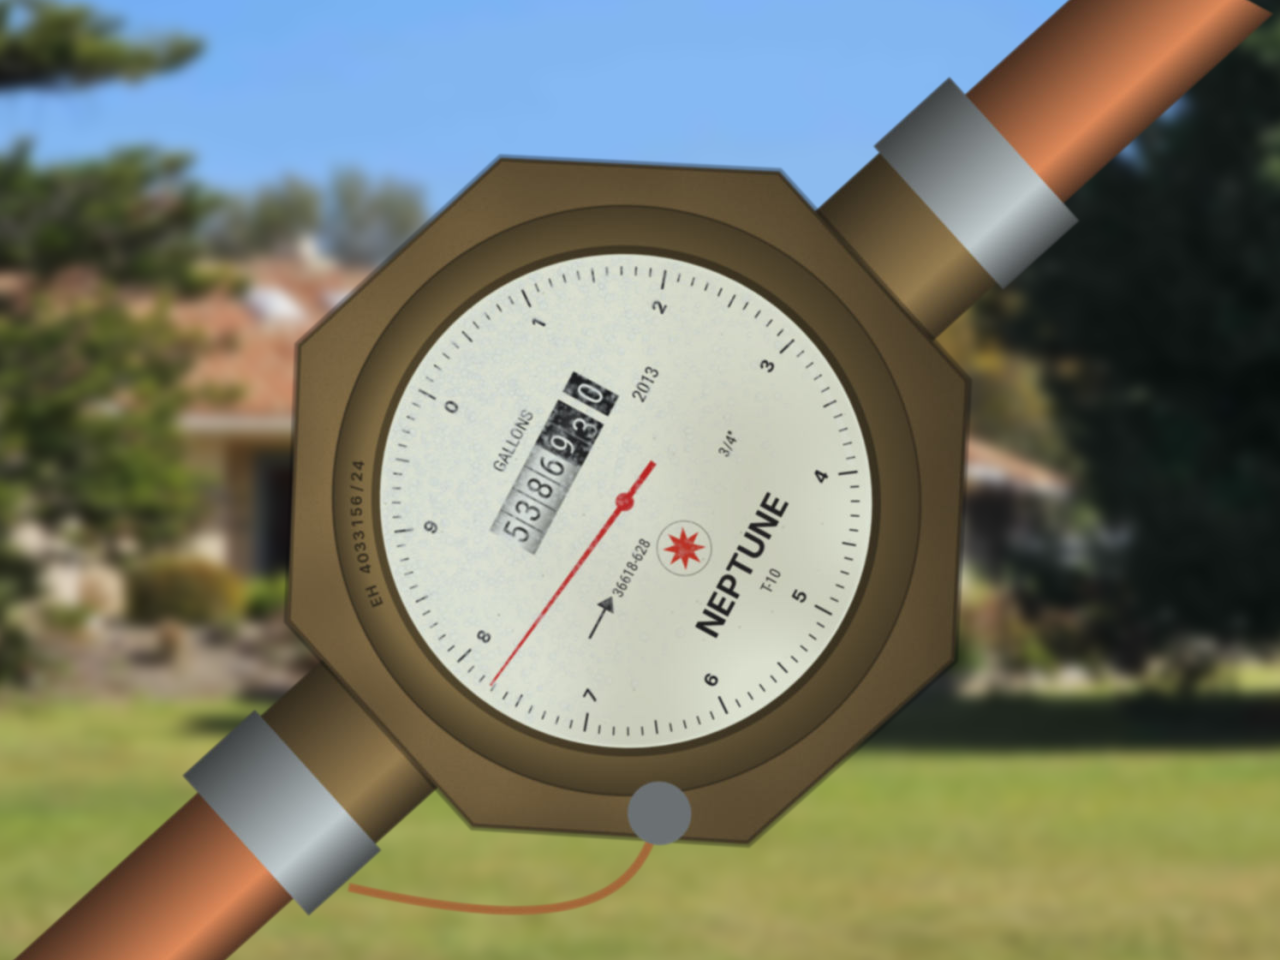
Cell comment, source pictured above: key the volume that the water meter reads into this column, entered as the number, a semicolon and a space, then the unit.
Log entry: 5386927.7; gal
